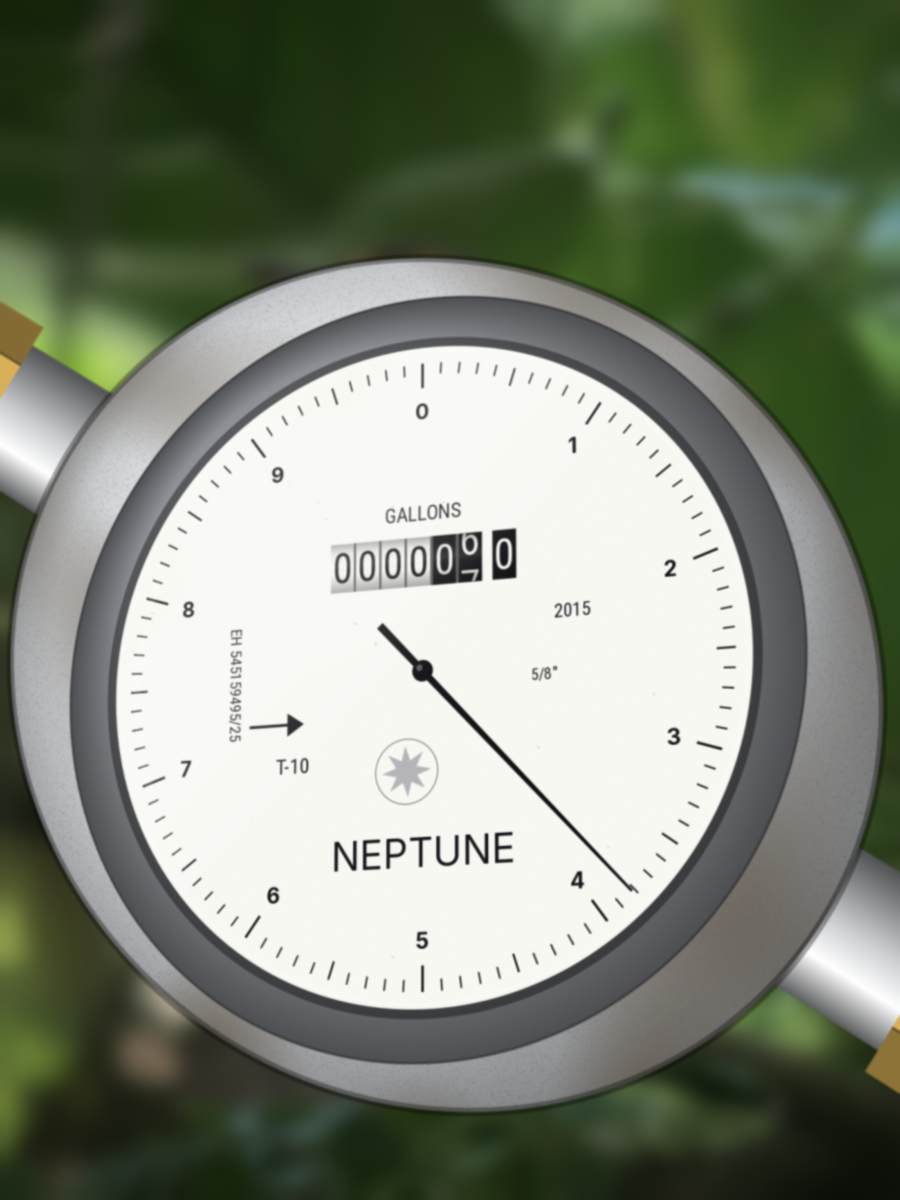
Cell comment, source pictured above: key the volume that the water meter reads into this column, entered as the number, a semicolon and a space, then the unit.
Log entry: 63.8; gal
